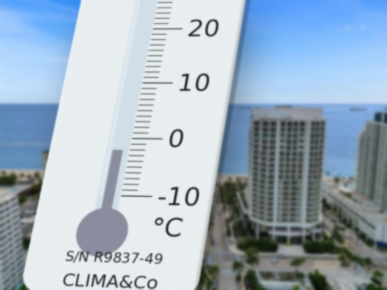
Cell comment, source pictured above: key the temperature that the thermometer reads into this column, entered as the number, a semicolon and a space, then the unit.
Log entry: -2; °C
